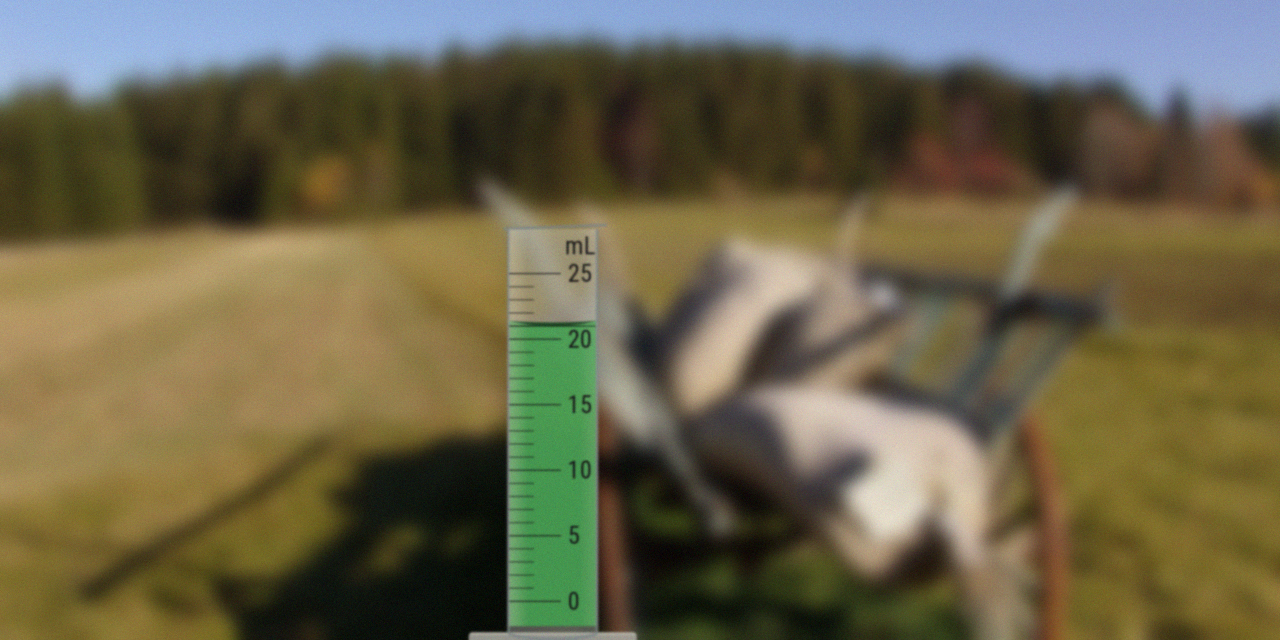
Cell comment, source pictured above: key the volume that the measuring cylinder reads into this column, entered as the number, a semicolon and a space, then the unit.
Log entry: 21; mL
